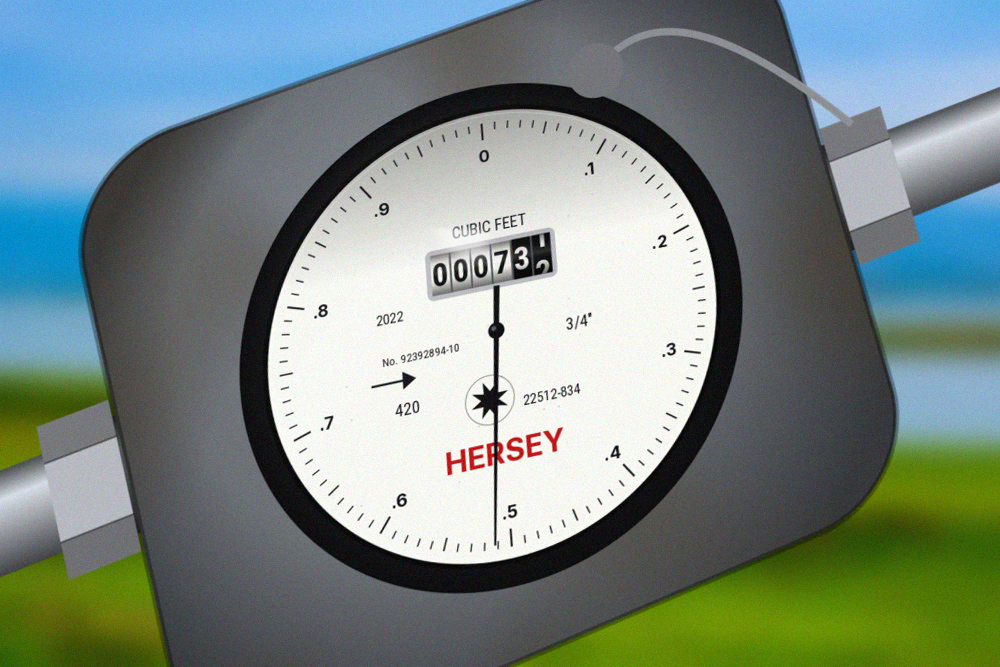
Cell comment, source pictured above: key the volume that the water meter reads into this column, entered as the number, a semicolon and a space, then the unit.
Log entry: 731.51; ft³
